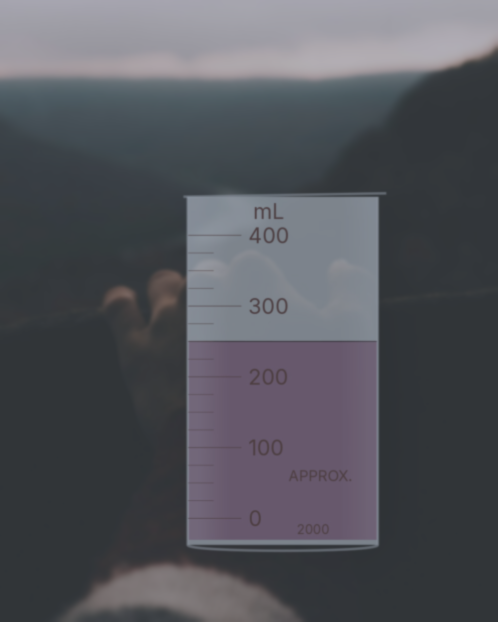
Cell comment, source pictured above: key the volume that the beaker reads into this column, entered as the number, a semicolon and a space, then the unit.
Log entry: 250; mL
